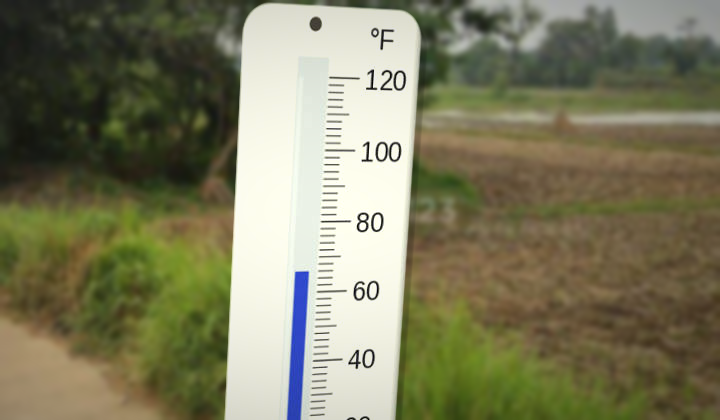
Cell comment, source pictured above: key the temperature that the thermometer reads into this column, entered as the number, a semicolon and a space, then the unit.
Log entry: 66; °F
